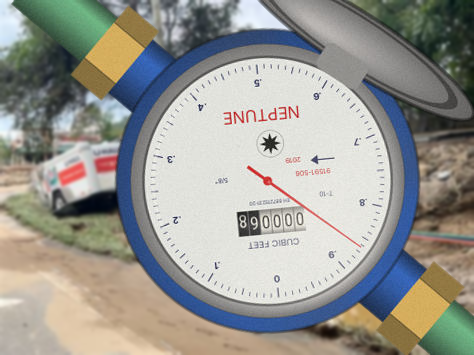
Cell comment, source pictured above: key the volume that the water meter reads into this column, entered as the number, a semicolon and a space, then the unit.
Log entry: 67.86; ft³
